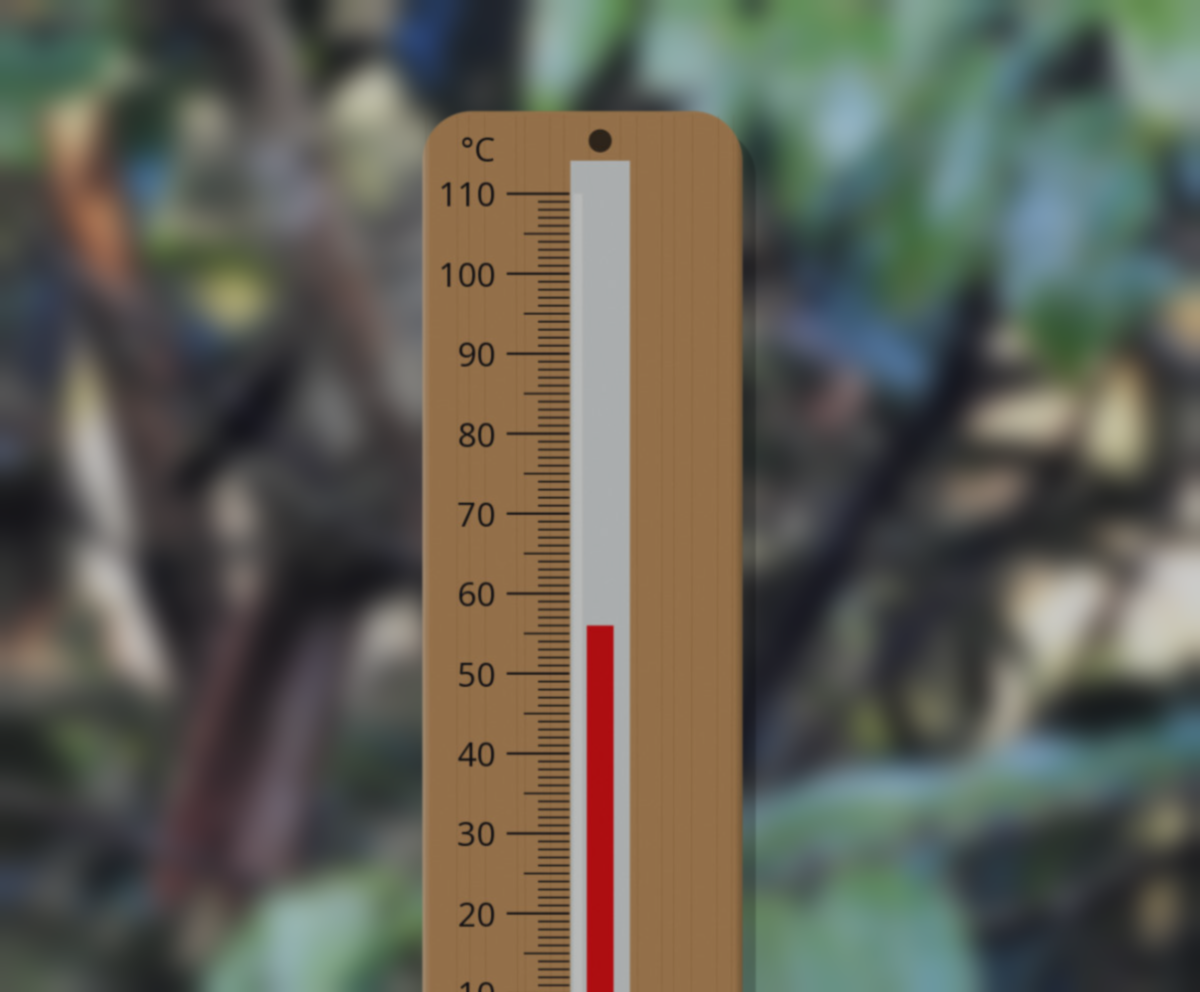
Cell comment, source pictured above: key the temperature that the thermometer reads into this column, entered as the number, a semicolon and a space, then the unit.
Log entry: 56; °C
